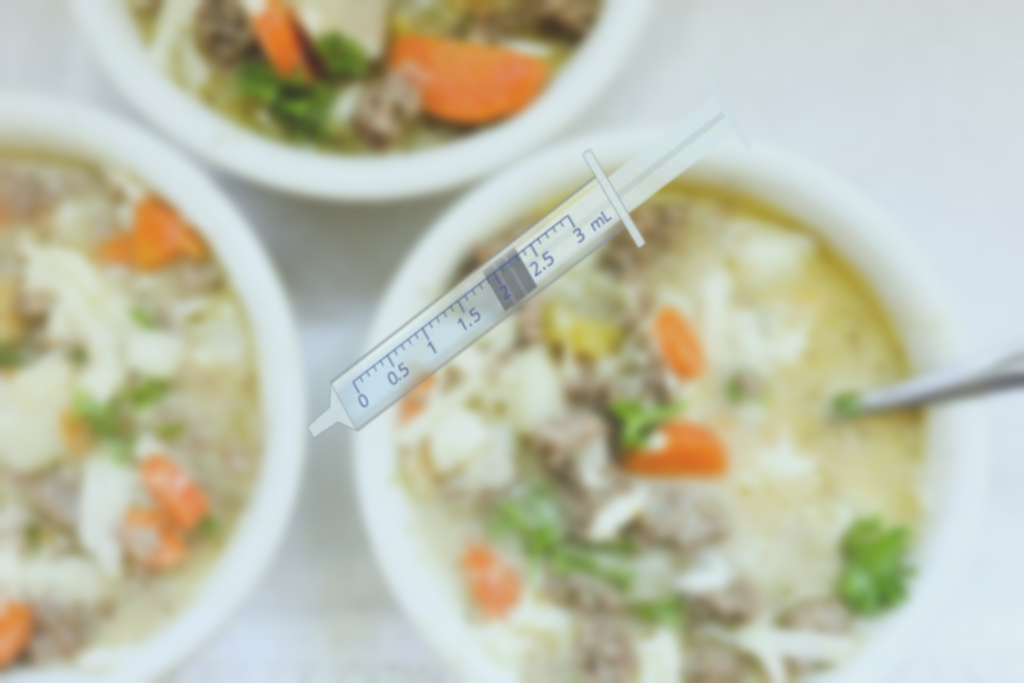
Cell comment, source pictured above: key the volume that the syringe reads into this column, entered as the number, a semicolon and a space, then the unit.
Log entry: 1.9; mL
